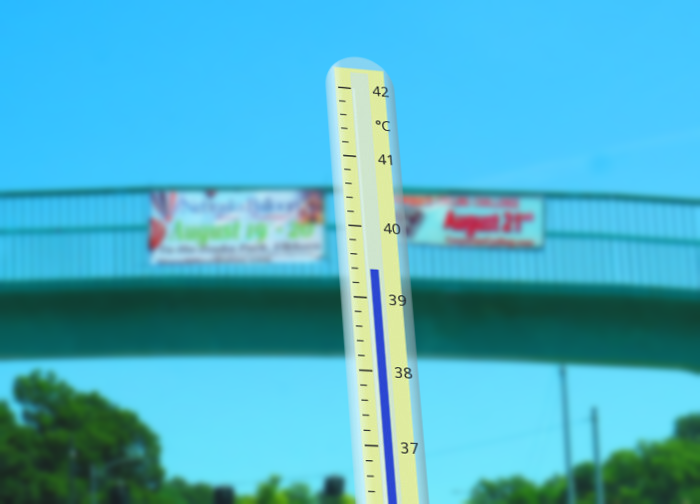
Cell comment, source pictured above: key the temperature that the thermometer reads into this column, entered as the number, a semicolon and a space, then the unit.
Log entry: 39.4; °C
